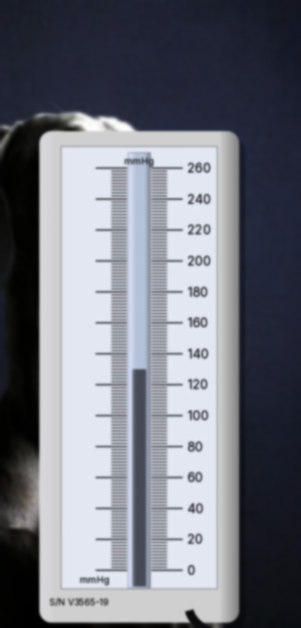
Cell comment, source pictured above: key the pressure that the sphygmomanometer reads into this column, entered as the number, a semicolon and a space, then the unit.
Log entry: 130; mmHg
